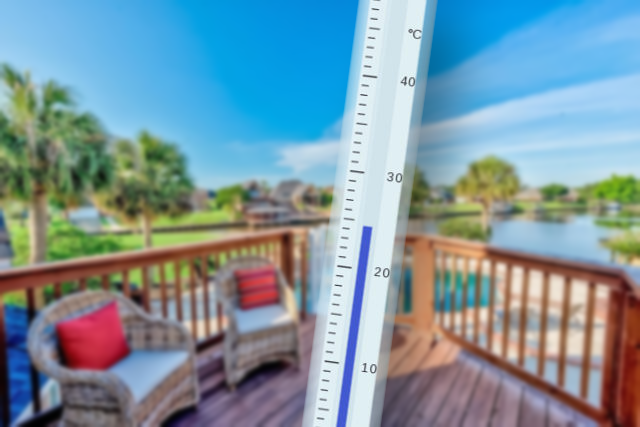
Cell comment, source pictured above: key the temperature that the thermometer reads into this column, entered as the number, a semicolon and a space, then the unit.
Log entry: 24.5; °C
